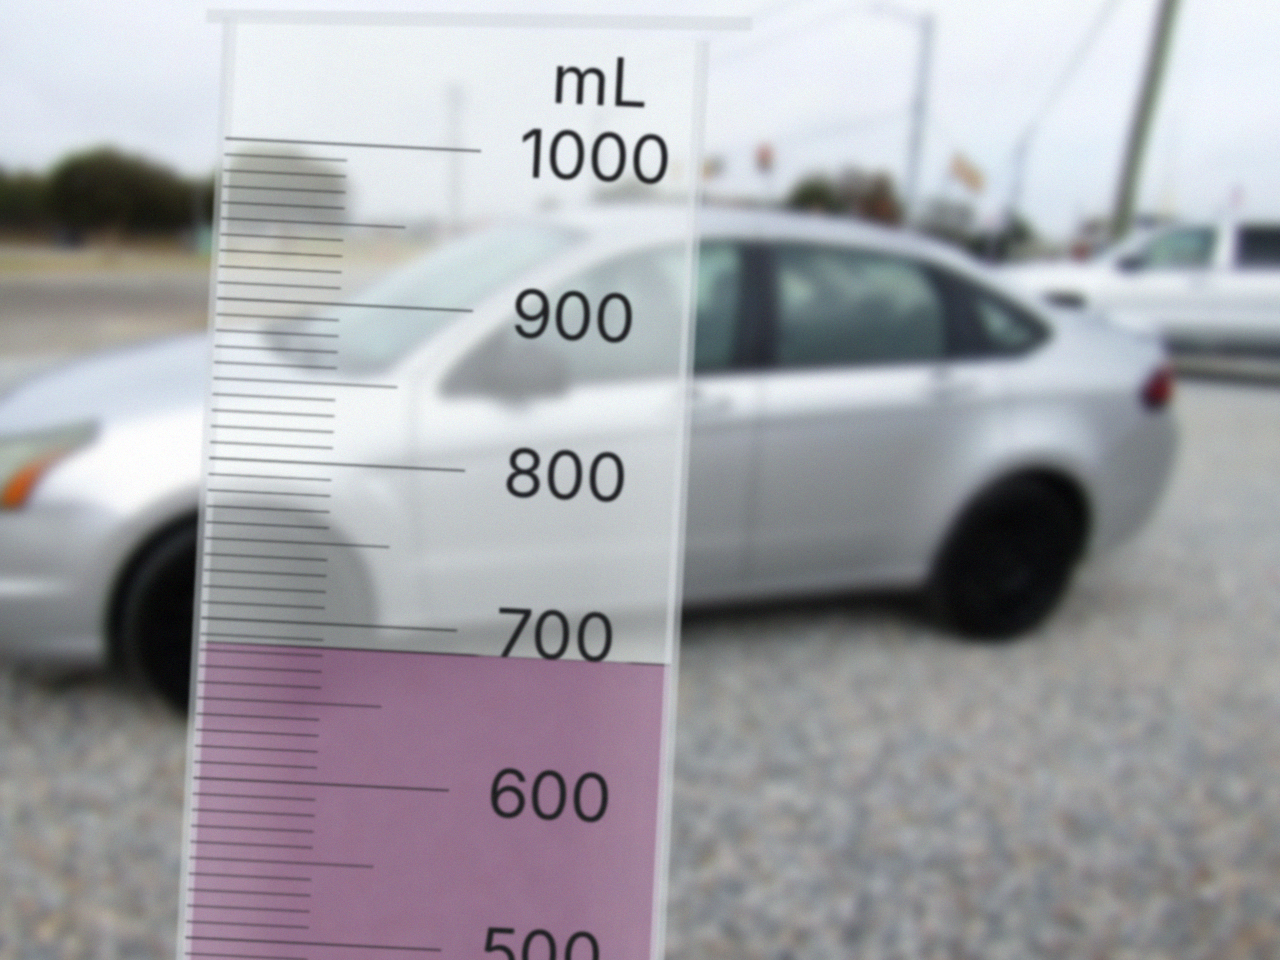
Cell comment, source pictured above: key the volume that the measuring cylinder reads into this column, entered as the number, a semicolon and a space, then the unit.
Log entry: 685; mL
